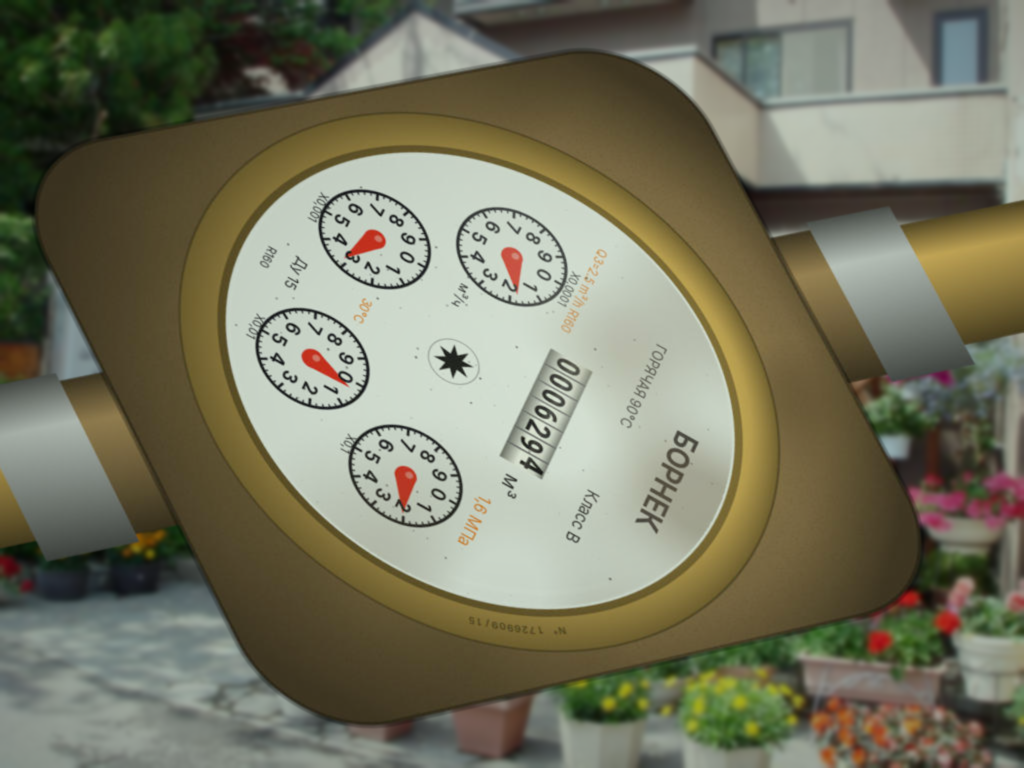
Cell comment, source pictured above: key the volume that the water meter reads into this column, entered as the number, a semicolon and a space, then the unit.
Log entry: 6294.2031; m³
